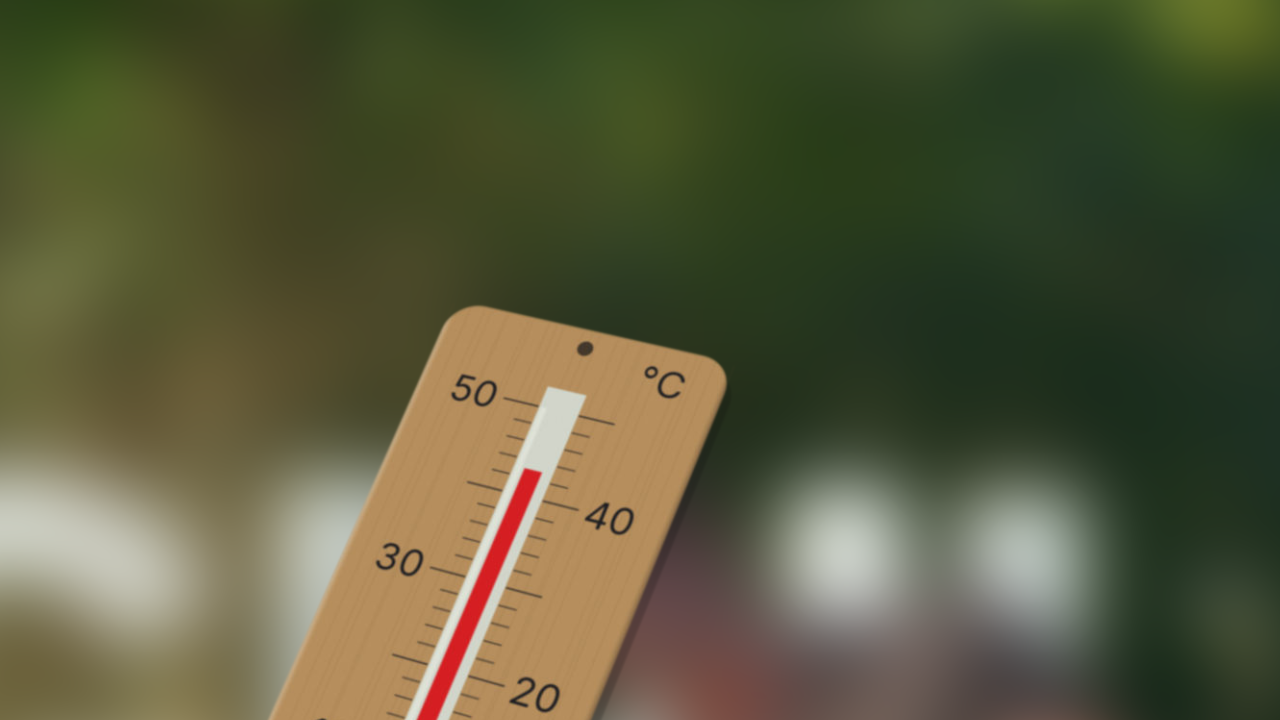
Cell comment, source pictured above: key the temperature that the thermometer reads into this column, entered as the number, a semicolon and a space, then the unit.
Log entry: 43; °C
